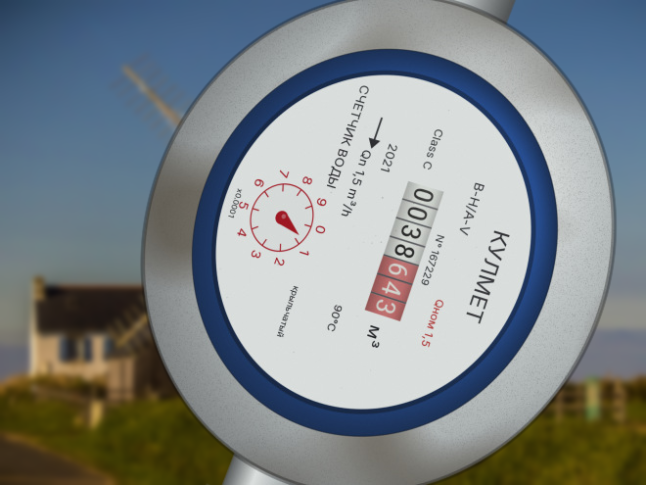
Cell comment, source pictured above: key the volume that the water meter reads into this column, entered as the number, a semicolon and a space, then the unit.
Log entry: 38.6430; m³
